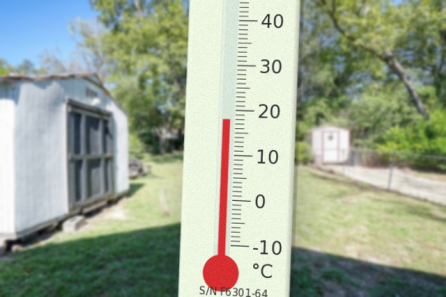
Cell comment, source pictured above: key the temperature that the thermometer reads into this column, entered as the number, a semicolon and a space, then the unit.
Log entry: 18; °C
